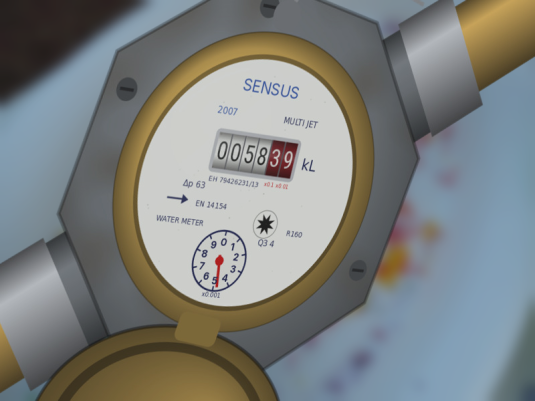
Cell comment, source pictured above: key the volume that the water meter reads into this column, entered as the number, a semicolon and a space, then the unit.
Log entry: 58.394; kL
